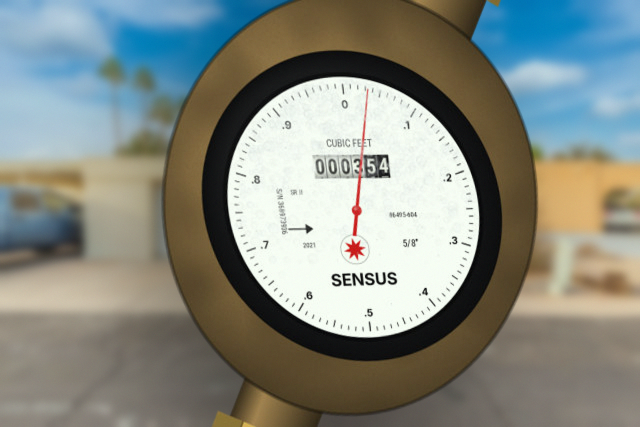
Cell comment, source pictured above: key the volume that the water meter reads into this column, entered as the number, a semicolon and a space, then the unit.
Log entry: 354.03; ft³
